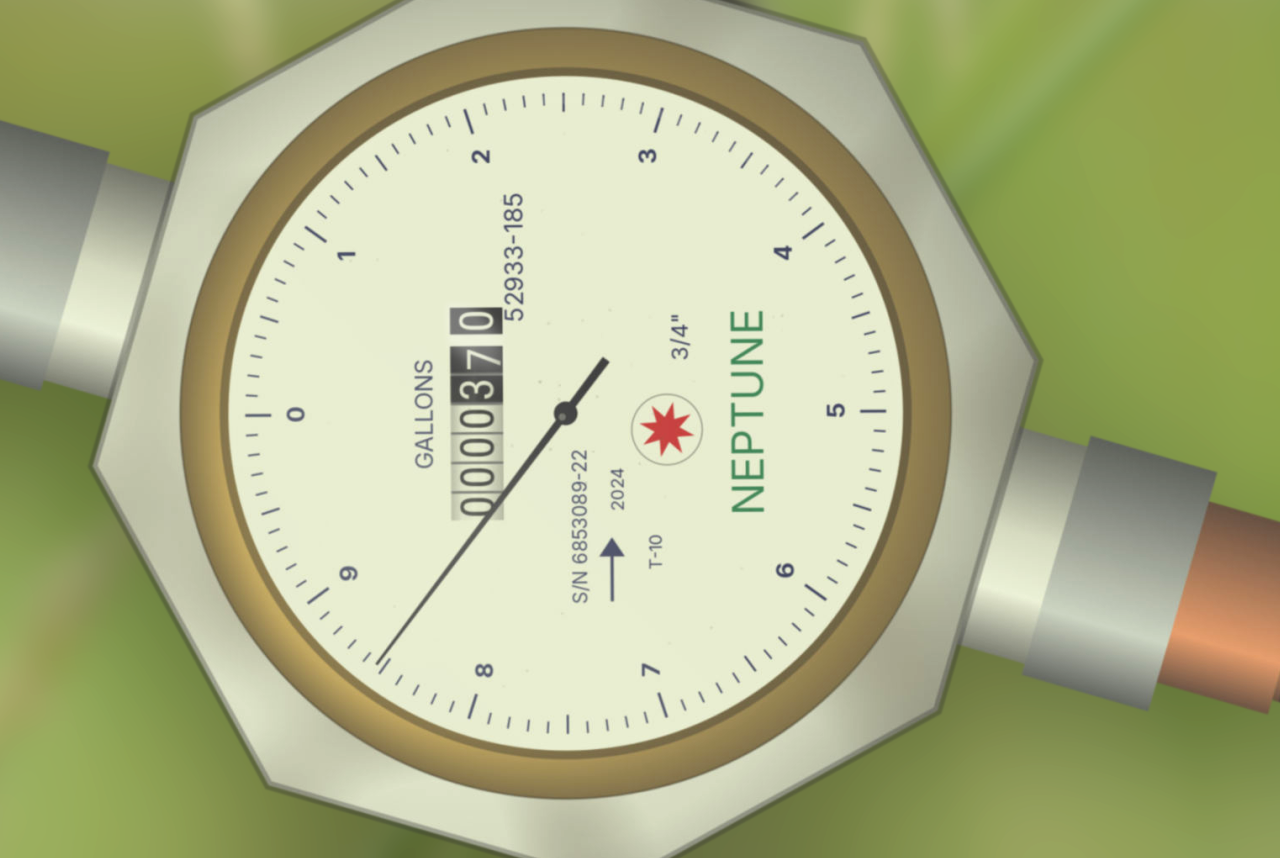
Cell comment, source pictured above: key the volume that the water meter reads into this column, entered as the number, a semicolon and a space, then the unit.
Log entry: 368.5; gal
